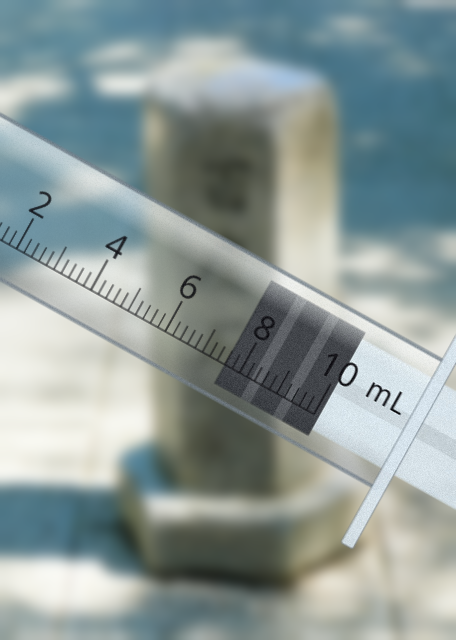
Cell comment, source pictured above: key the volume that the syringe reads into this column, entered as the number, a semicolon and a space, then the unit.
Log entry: 7.6; mL
